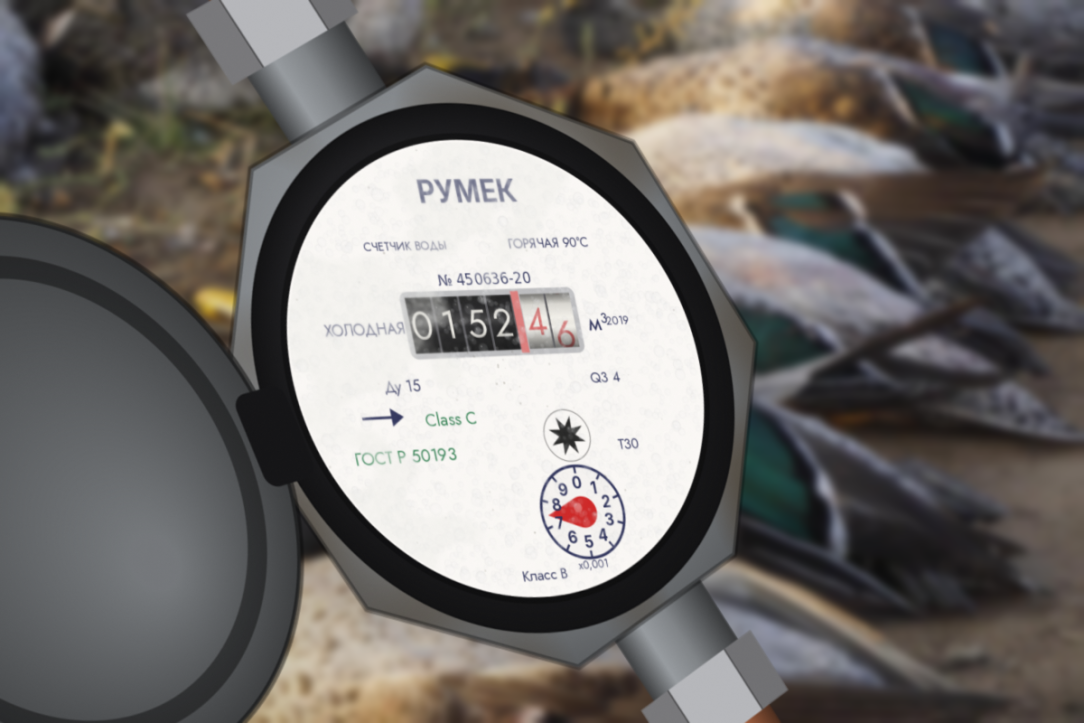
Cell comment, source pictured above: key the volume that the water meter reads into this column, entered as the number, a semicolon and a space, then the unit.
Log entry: 152.457; m³
